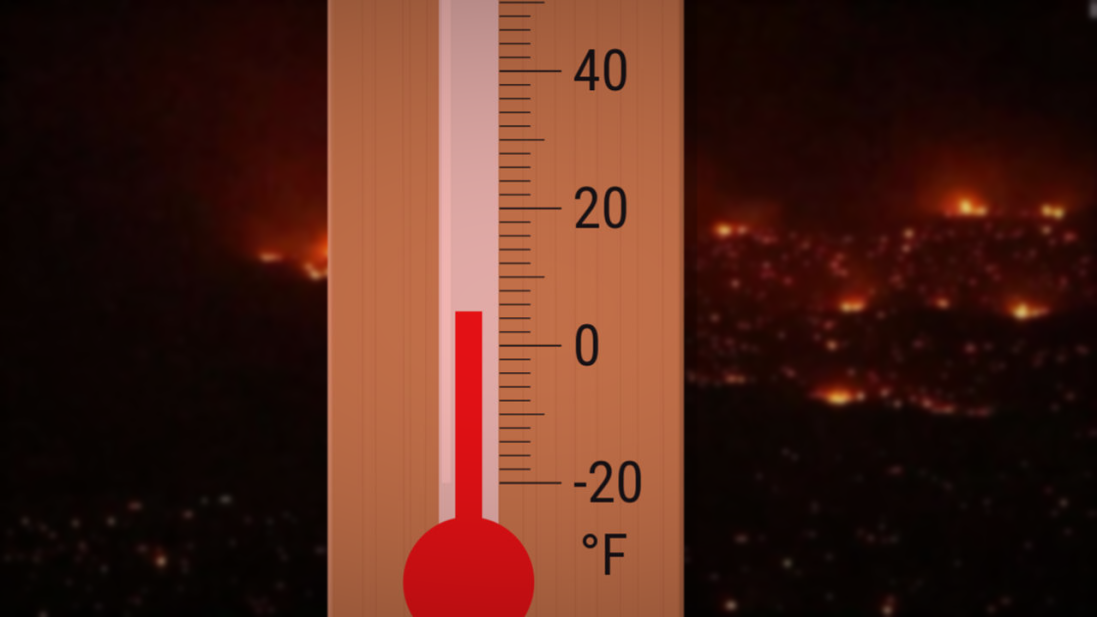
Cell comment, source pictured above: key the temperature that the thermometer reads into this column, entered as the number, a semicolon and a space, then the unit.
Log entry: 5; °F
